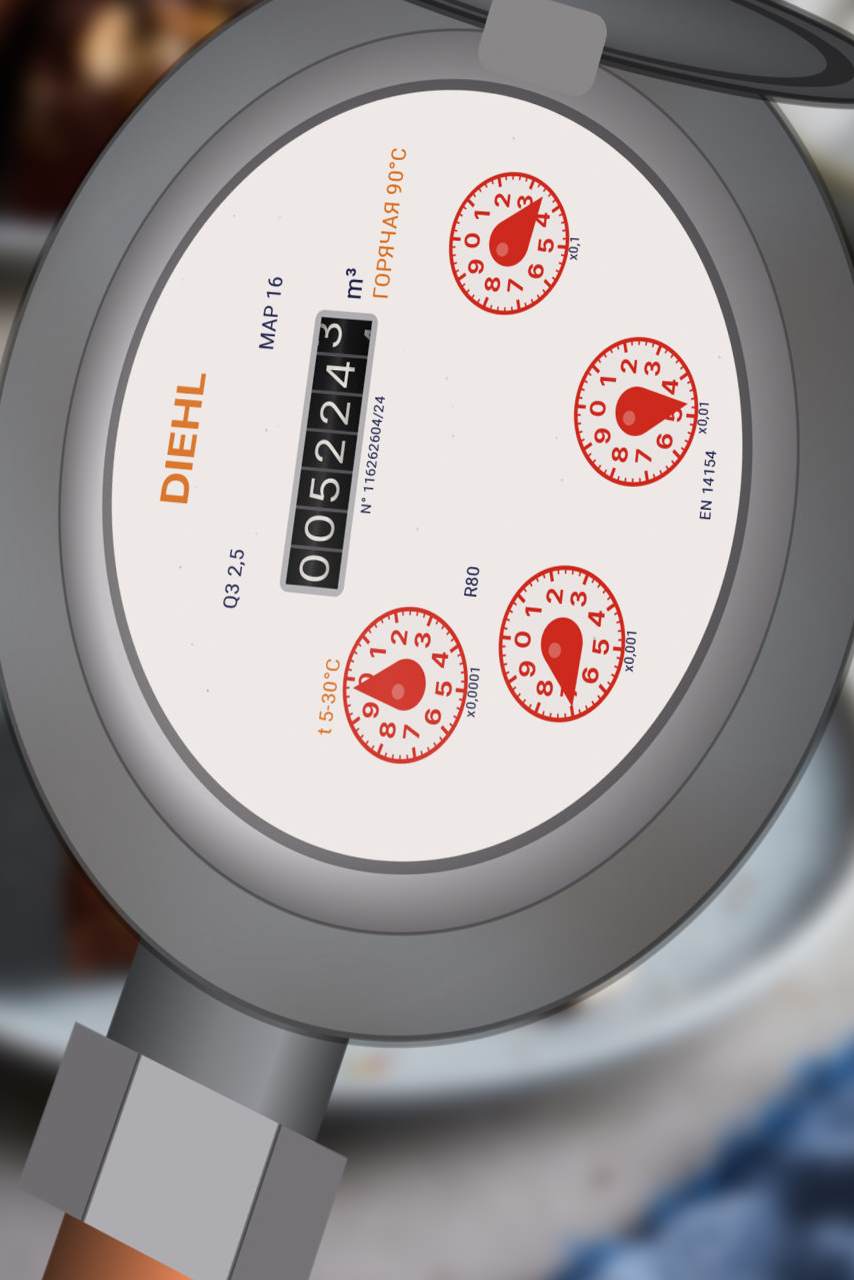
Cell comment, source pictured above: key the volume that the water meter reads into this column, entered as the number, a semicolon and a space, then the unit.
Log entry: 52243.3469; m³
